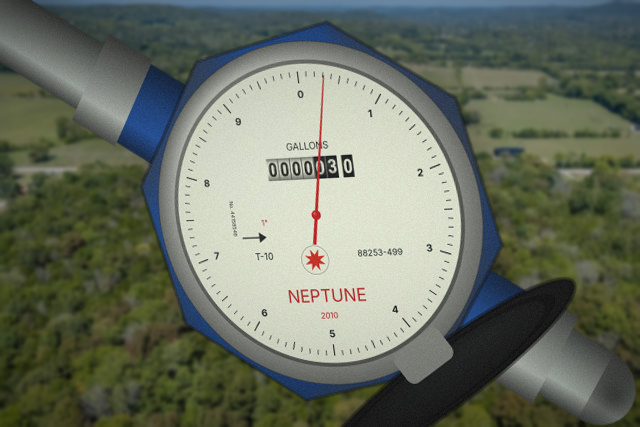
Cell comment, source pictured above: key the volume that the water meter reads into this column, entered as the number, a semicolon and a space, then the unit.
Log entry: 30.3; gal
